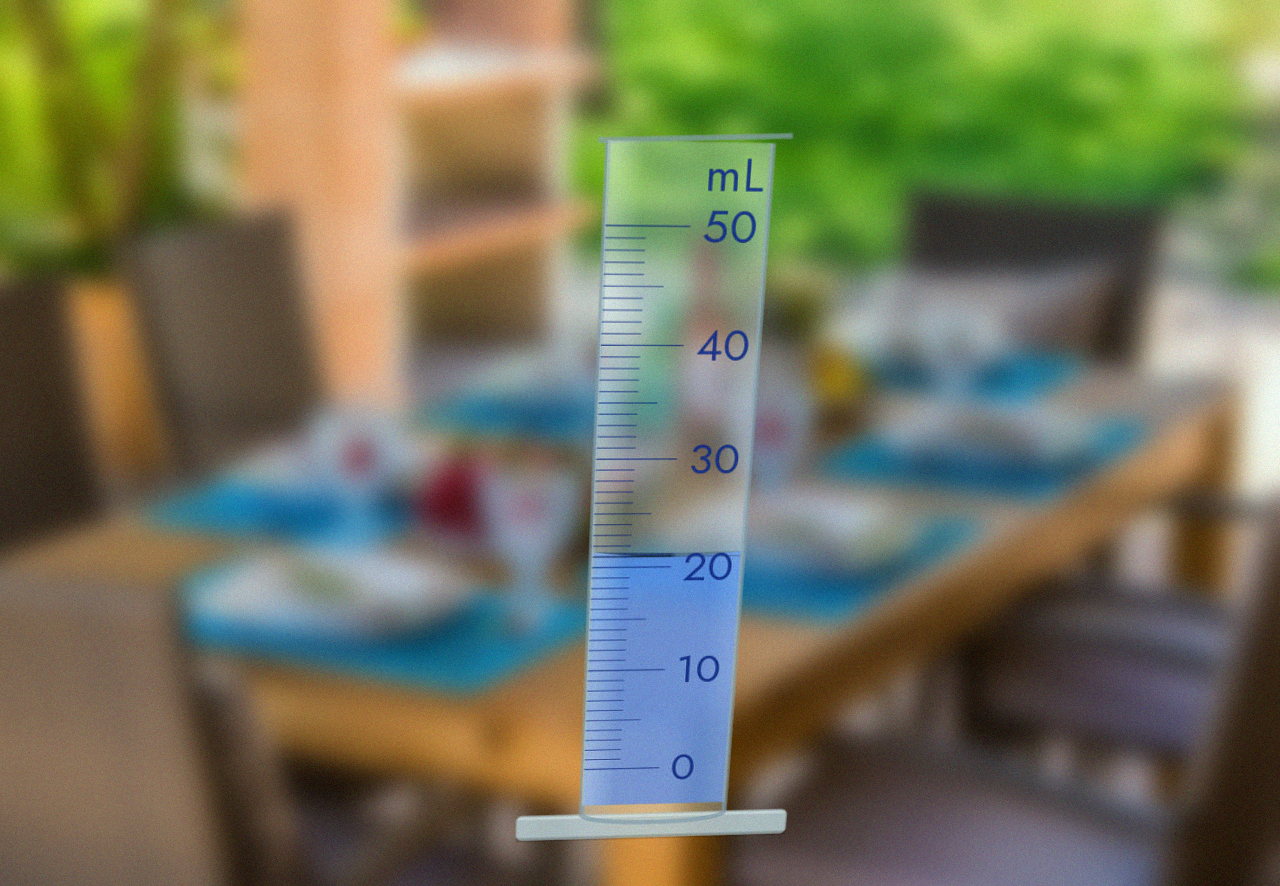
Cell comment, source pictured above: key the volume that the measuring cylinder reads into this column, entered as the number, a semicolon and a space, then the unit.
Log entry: 21; mL
